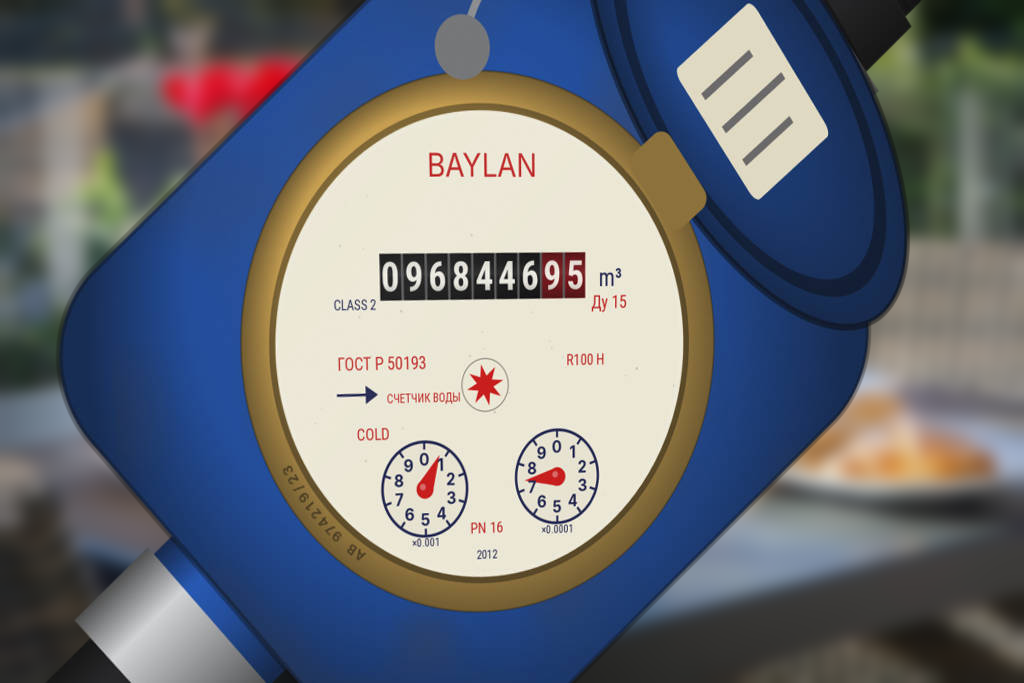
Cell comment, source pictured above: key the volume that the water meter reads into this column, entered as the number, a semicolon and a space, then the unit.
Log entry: 968446.9507; m³
